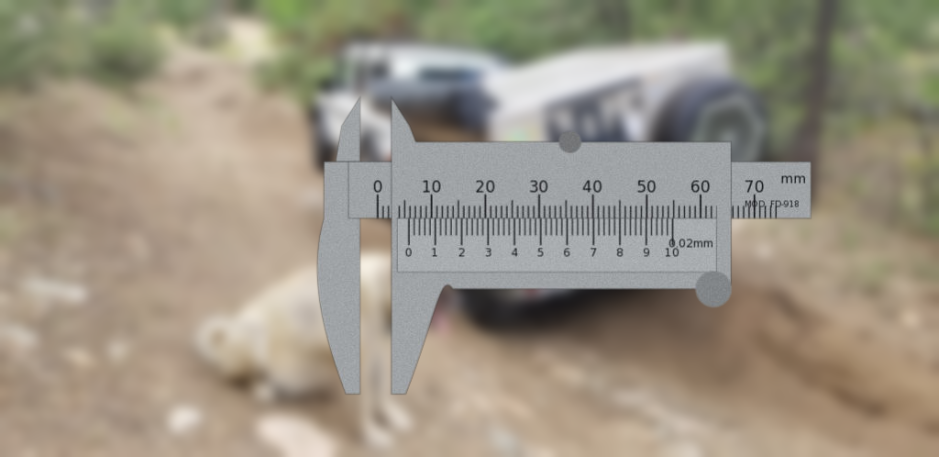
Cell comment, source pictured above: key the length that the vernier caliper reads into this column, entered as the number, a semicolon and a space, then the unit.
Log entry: 5.8; mm
